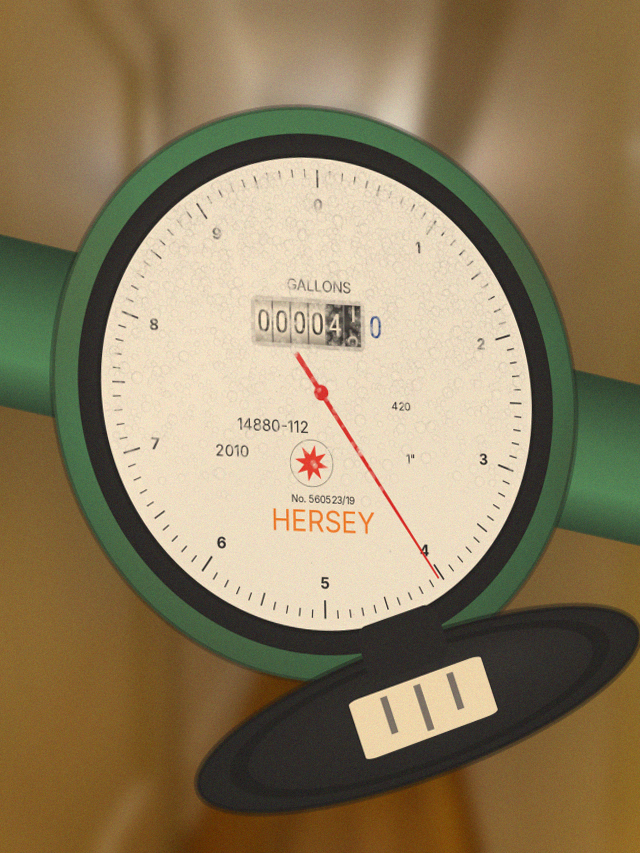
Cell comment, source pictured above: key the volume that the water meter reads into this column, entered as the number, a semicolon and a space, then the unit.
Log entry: 414.0; gal
